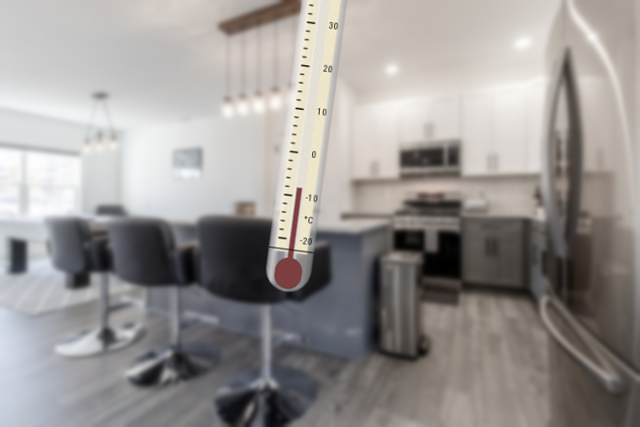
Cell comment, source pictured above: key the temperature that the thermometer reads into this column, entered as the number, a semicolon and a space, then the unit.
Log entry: -8; °C
